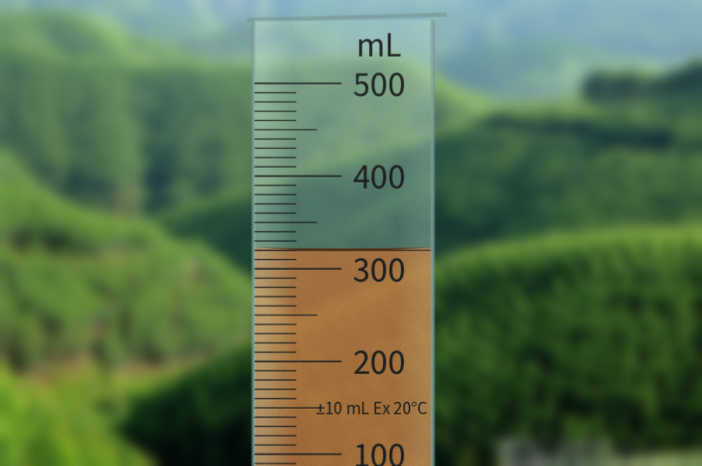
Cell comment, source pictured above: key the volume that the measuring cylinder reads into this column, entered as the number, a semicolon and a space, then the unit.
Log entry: 320; mL
